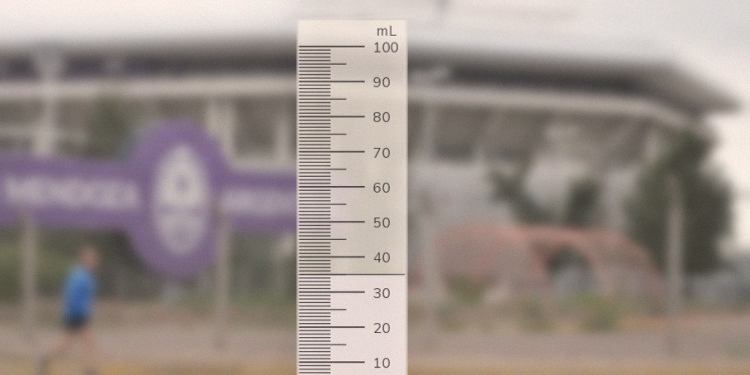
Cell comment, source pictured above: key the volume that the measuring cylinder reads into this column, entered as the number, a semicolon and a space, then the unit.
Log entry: 35; mL
